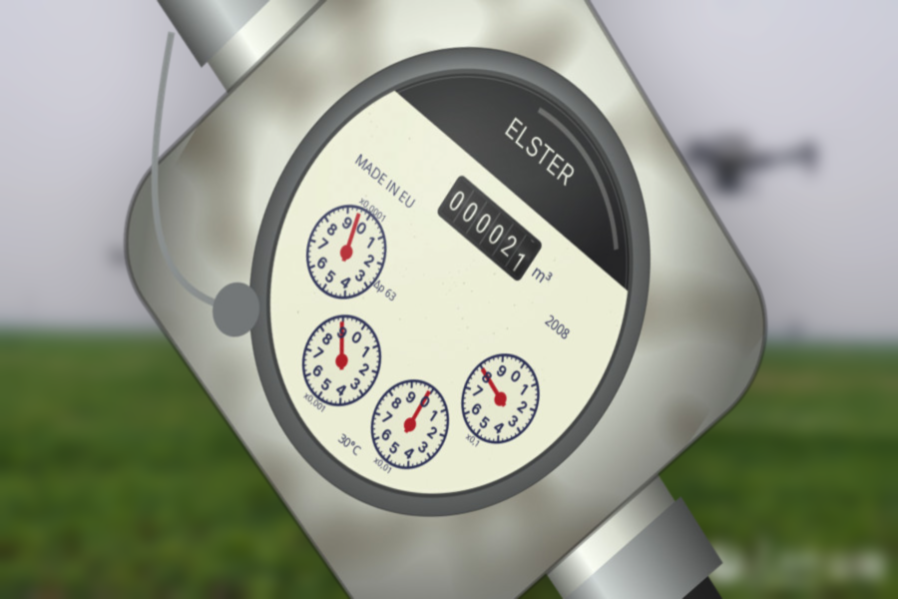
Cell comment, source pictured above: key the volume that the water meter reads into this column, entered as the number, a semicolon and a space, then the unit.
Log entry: 20.7989; m³
